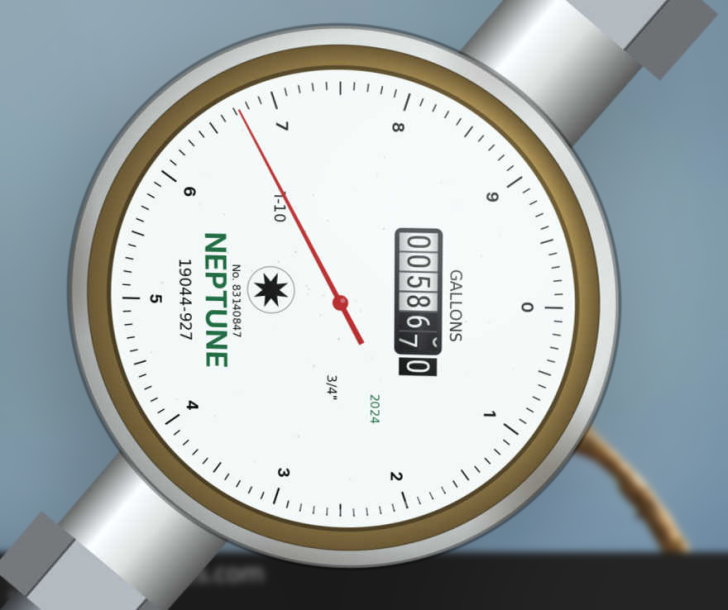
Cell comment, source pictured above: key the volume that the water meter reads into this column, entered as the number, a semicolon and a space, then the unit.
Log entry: 58666.7; gal
